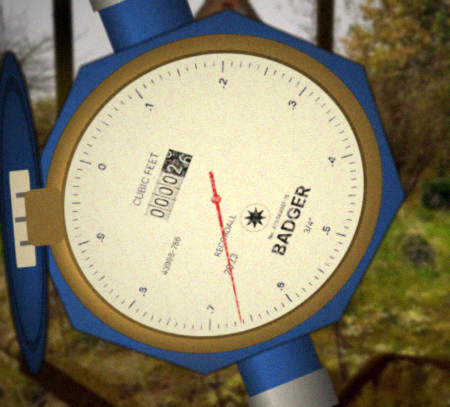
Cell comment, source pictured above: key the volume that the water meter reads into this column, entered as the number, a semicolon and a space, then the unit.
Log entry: 25.66; ft³
